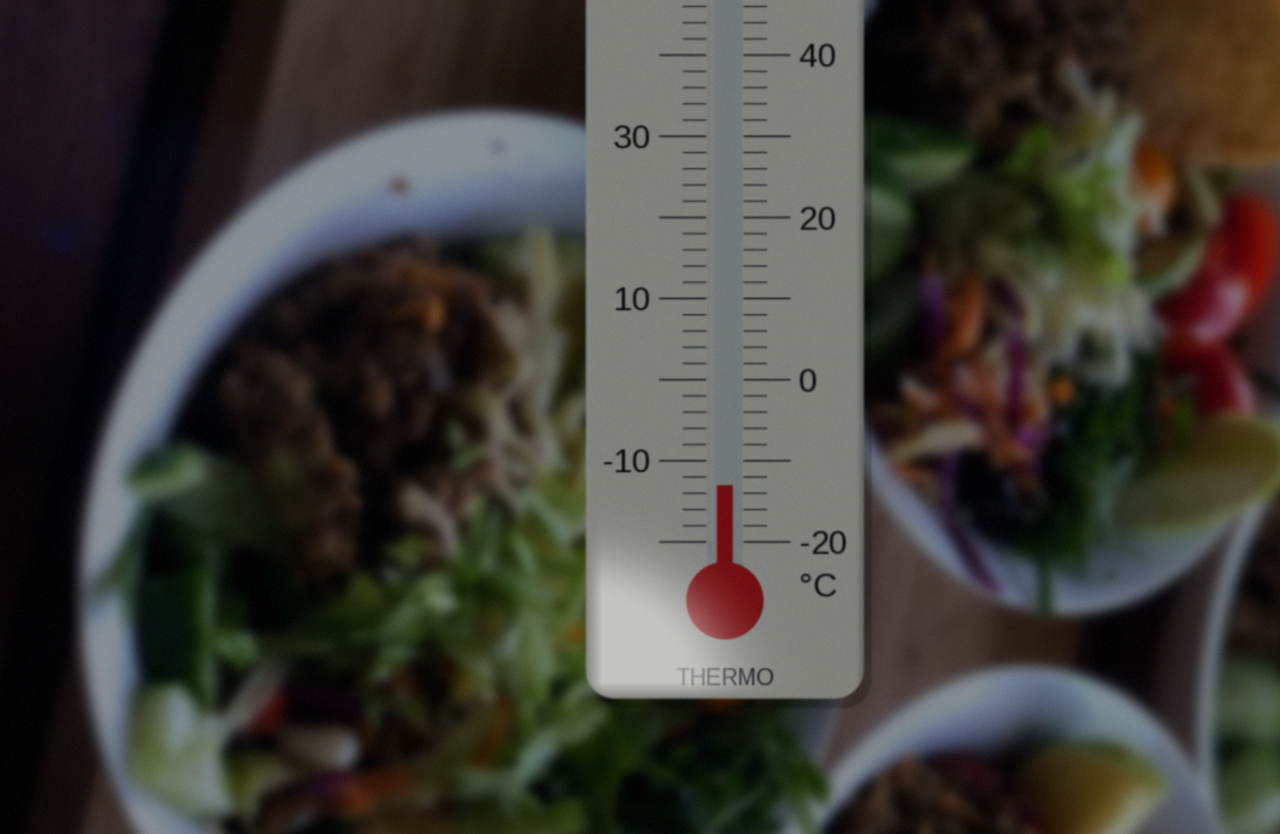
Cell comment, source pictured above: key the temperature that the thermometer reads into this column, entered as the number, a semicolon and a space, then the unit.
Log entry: -13; °C
